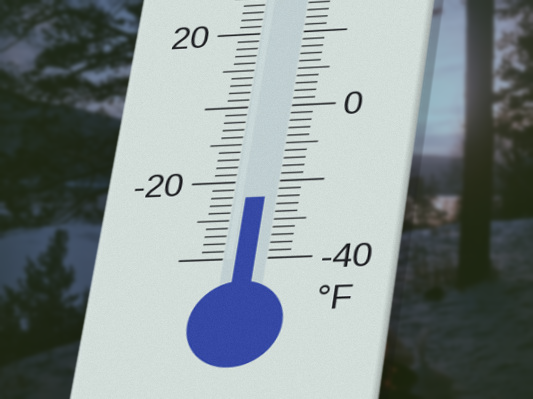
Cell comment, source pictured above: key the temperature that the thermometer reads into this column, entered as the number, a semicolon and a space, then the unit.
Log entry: -24; °F
